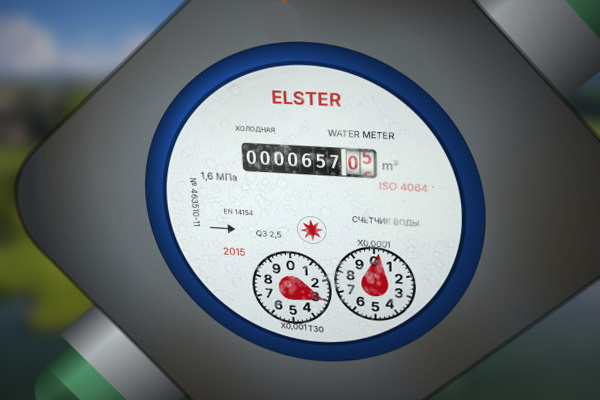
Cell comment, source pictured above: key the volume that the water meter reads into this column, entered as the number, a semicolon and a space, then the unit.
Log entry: 657.0530; m³
